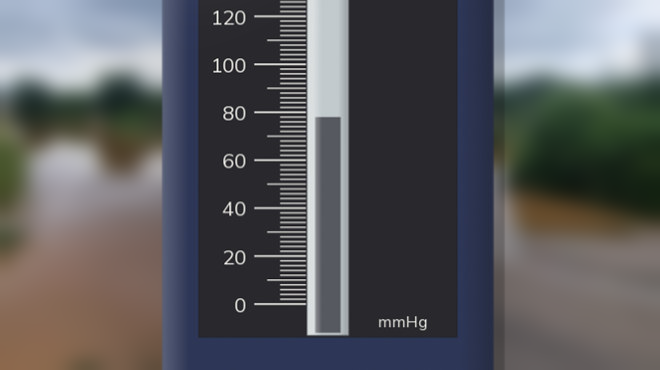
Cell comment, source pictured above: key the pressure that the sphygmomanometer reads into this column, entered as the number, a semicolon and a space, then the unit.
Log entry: 78; mmHg
